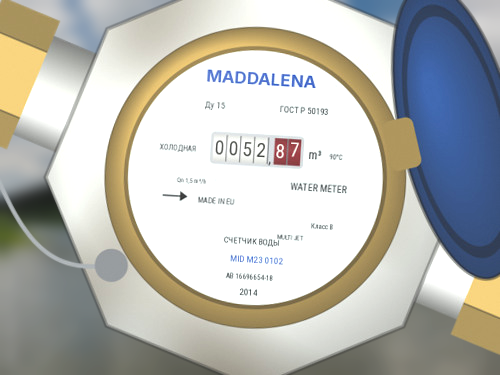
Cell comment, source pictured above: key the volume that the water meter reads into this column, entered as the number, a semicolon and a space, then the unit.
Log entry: 52.87; m³
